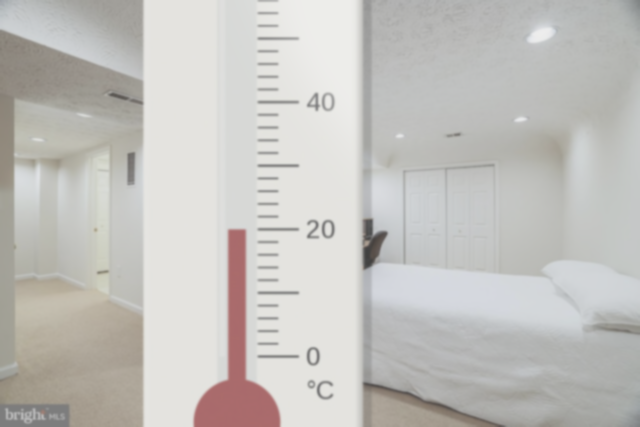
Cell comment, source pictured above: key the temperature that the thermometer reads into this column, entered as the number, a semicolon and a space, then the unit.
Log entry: 20; °C
